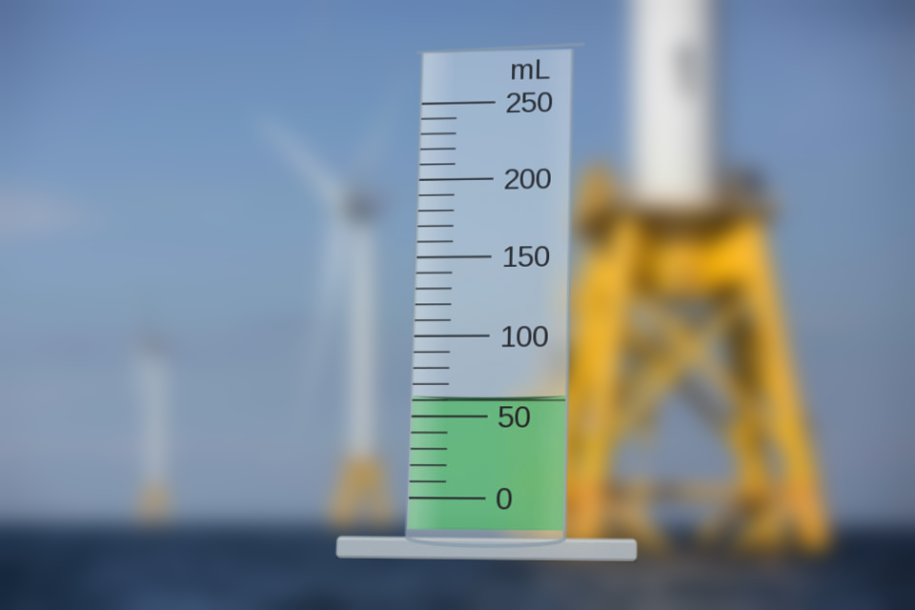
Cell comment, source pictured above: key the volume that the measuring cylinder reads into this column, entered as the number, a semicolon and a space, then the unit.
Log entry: 60; mL
